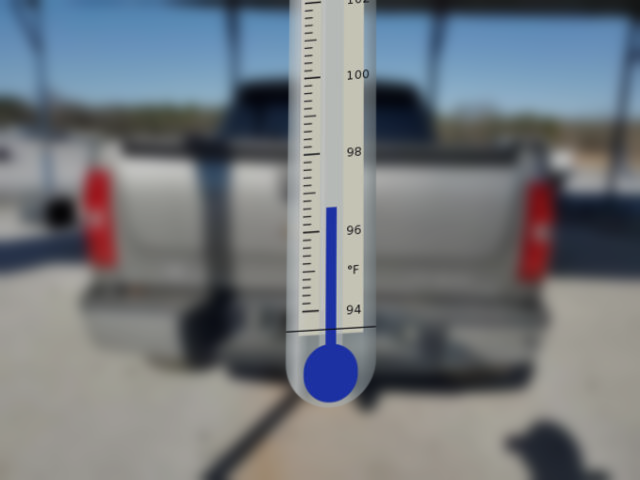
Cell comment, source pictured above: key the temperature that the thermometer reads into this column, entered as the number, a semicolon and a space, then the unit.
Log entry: 96.6; °F
